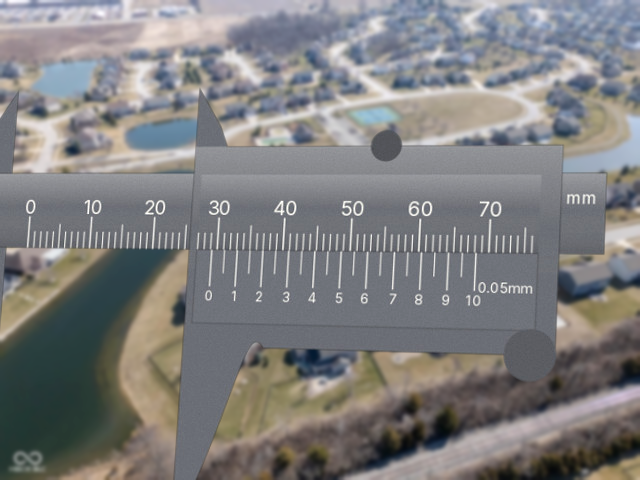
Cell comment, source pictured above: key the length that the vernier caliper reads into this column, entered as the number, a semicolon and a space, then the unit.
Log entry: 29.2; mm
